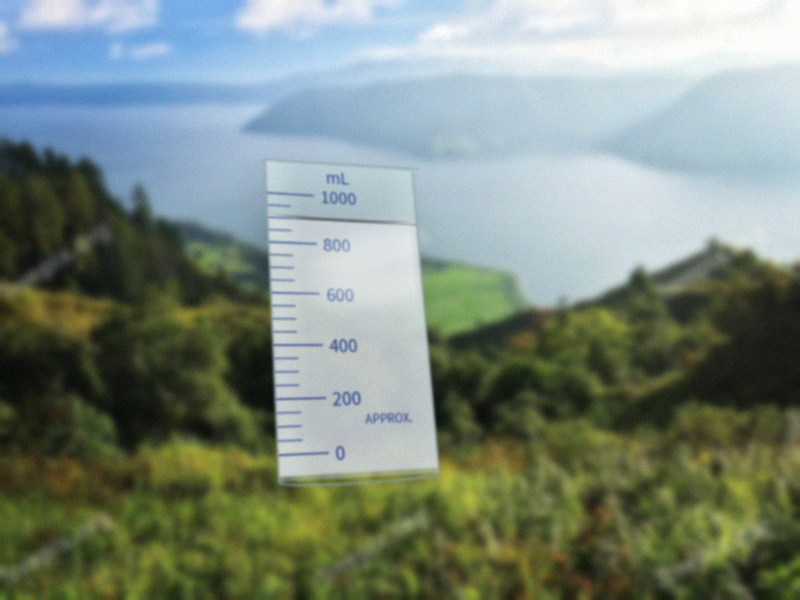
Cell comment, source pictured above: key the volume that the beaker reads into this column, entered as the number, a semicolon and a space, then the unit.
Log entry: 900; mL
